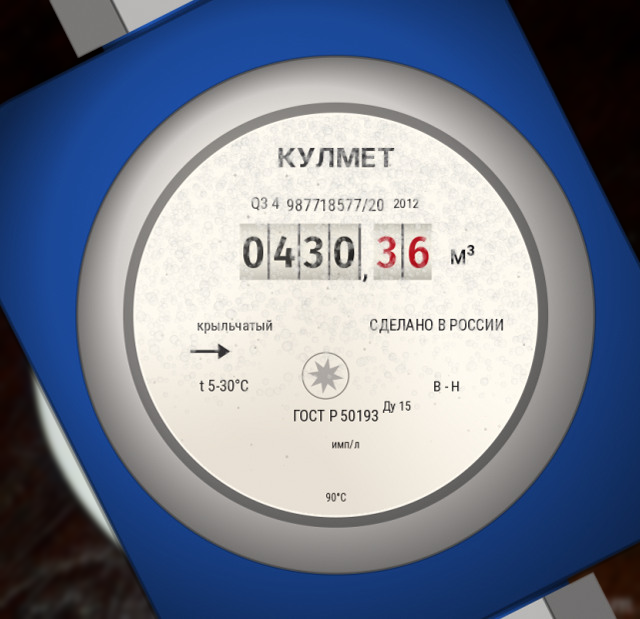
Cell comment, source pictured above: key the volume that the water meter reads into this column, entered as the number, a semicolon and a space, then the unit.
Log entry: 430.36; m³
